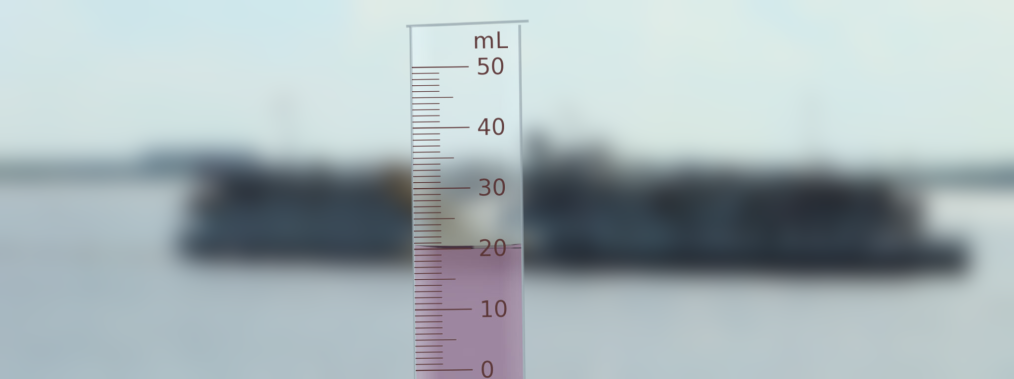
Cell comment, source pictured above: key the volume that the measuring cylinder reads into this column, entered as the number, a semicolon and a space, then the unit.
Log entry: 20; mL
